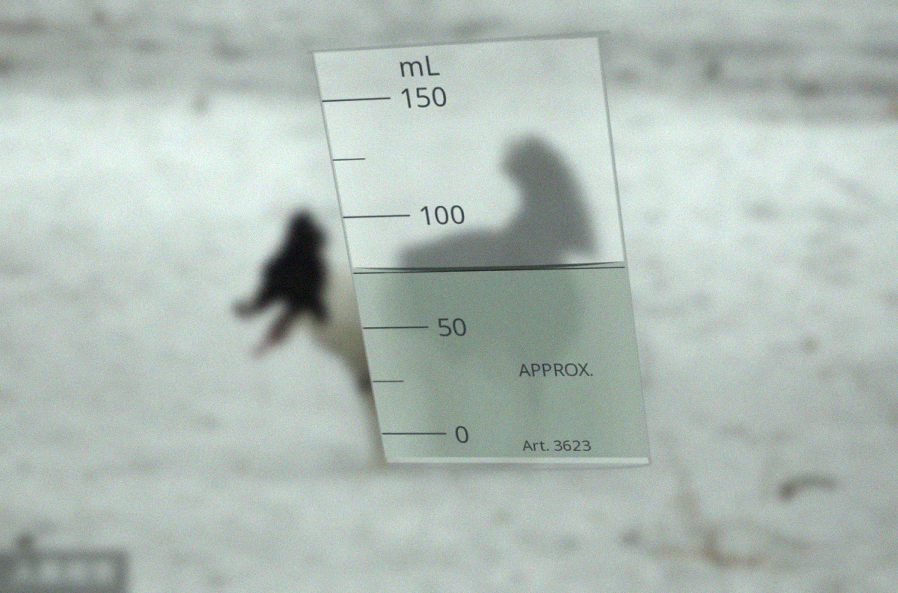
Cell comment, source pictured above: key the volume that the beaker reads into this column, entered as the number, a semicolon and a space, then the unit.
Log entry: 75; mL
